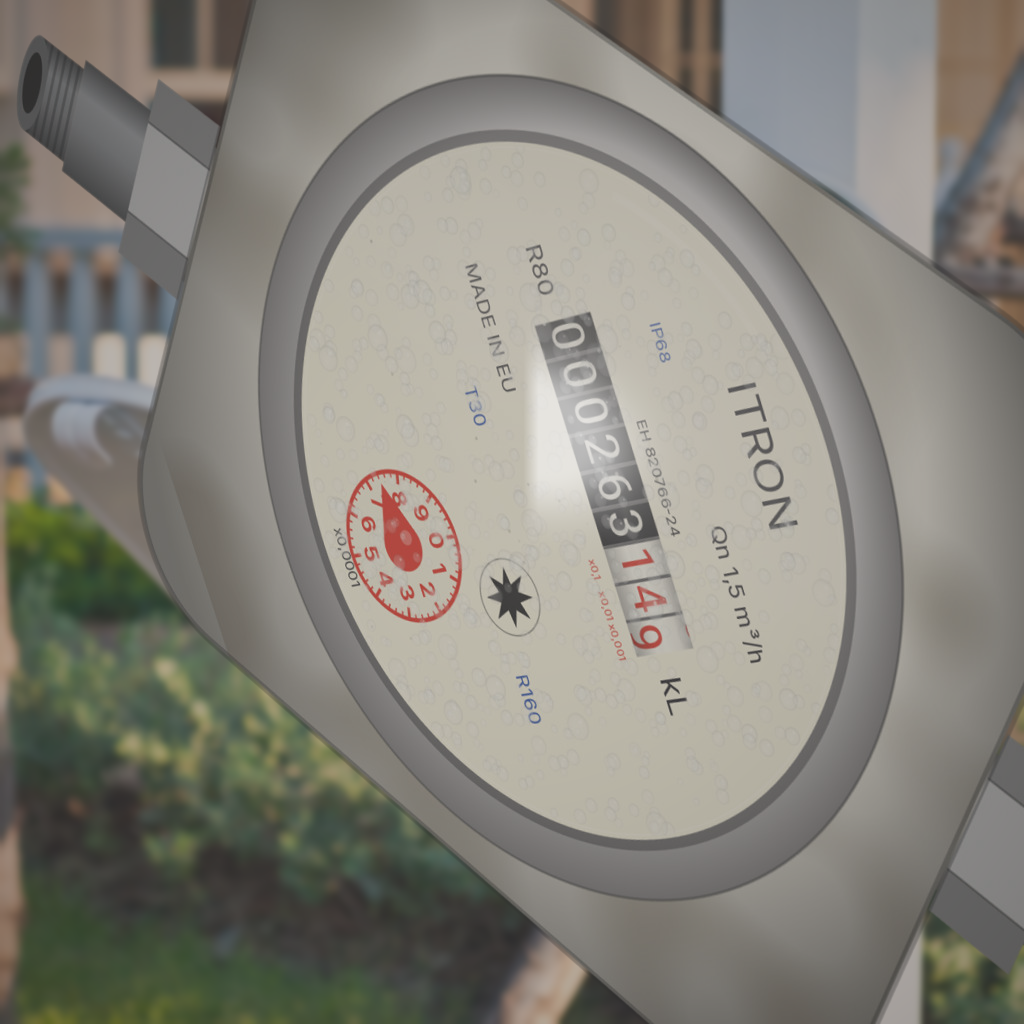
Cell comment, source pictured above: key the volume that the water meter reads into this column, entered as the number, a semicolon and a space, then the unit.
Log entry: 263.1487; kL
